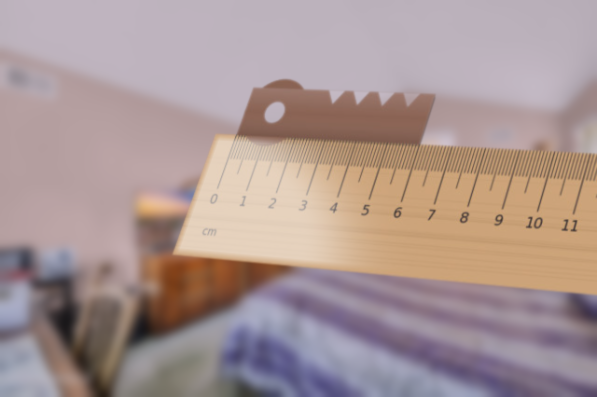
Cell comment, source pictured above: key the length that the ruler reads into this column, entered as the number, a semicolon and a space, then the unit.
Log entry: 6; cm
